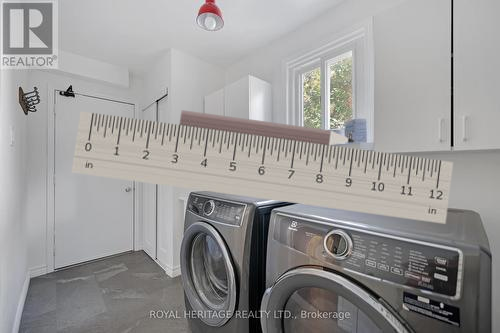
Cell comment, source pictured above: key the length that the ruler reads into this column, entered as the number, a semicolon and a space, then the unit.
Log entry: 6; in
